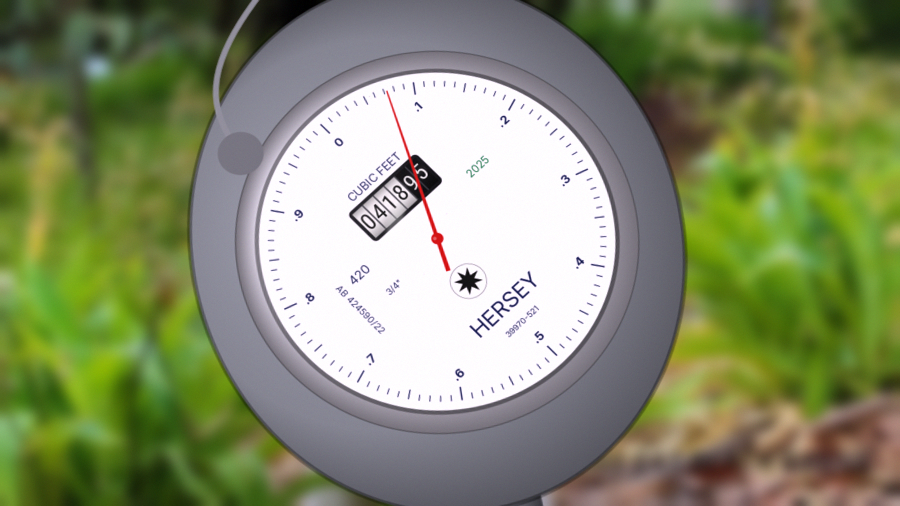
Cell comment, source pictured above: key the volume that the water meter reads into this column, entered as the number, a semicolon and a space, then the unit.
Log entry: 41895.07; ft³
